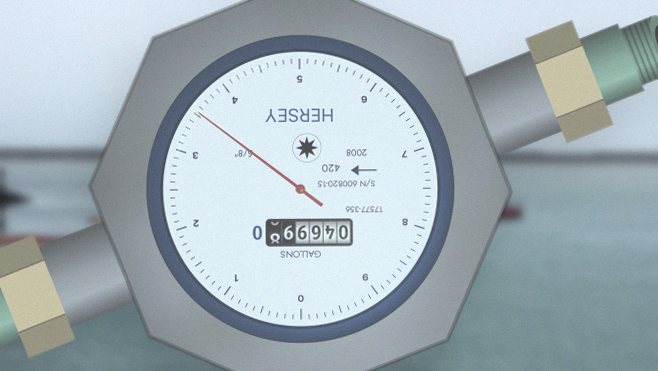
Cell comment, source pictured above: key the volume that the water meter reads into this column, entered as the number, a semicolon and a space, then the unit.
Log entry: 469983.5; gal
